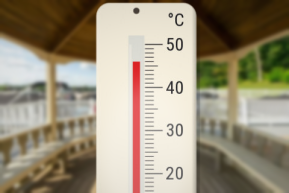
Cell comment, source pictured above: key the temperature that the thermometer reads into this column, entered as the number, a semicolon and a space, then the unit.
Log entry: 46; °C
